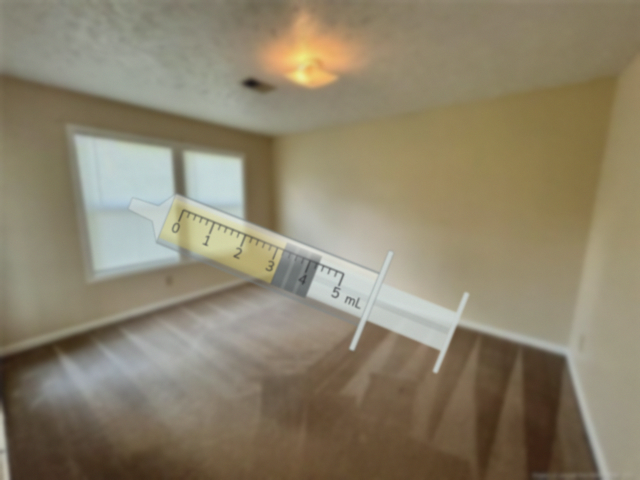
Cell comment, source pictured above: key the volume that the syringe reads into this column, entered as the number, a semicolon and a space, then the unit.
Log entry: 3.2; mL
